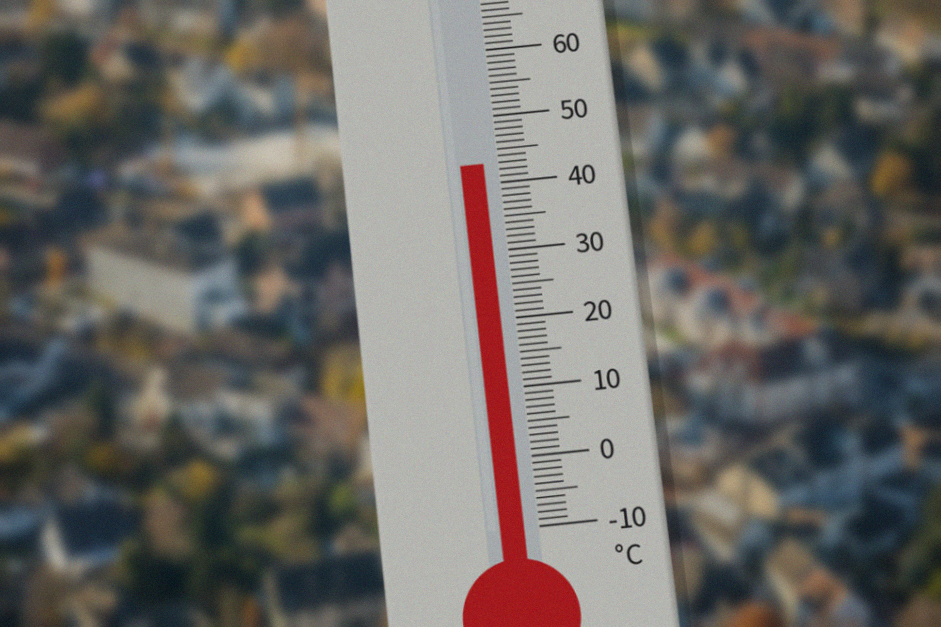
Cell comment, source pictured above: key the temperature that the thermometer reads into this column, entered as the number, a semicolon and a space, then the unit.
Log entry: 43; °C
